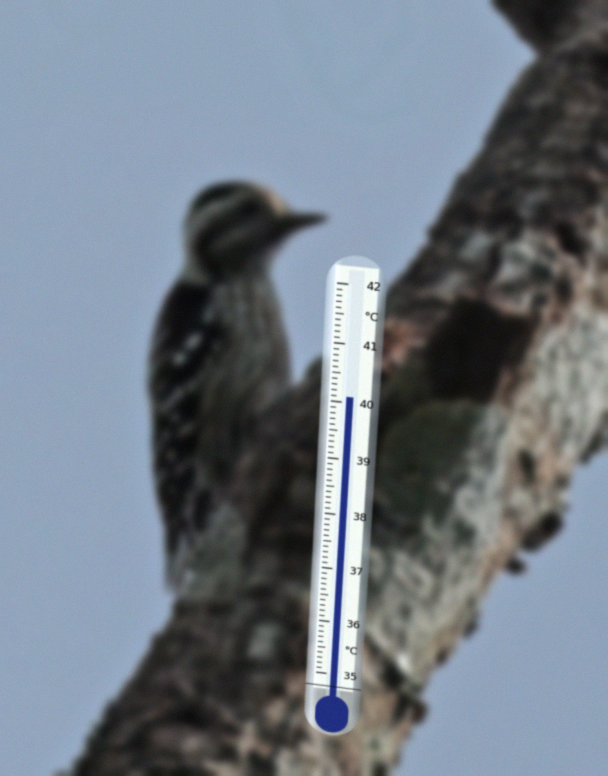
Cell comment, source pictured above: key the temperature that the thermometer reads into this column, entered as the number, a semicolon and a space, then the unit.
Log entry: 40.1; °C
